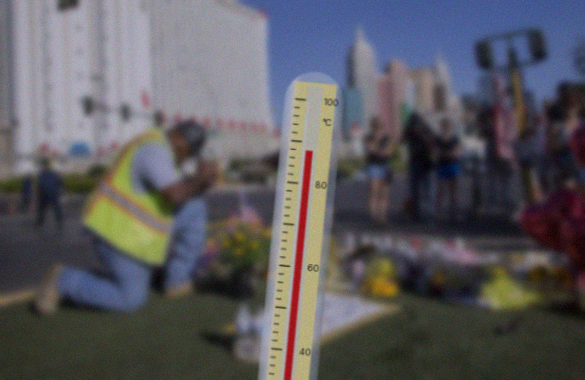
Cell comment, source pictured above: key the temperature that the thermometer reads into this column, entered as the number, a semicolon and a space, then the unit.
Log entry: 88; °C
